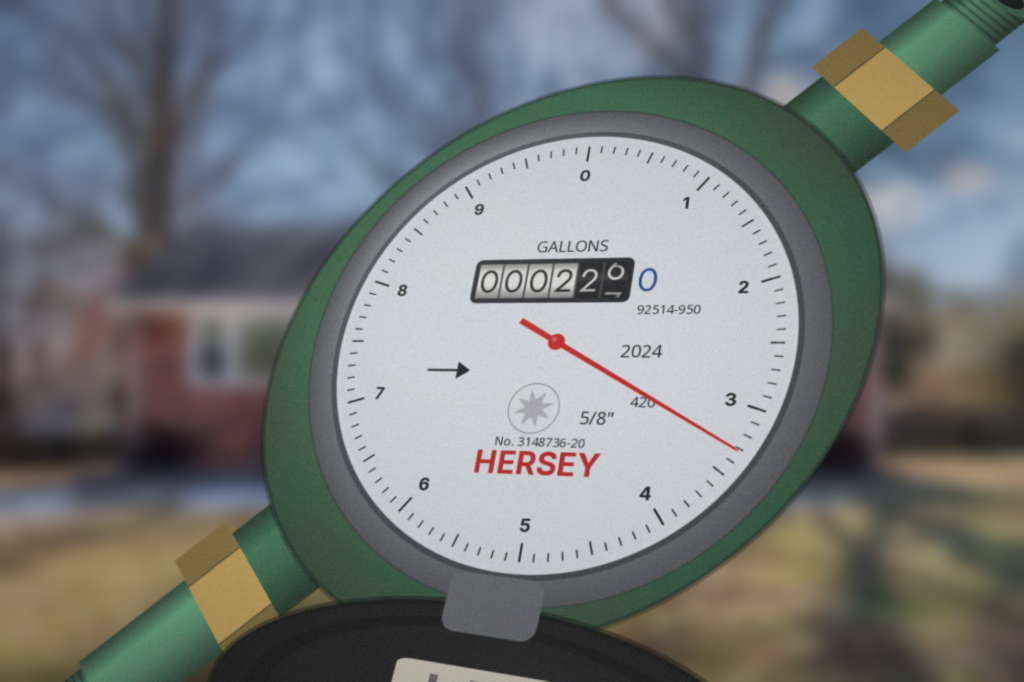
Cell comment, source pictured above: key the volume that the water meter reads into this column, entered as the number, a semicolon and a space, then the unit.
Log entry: 2263.3; gal
